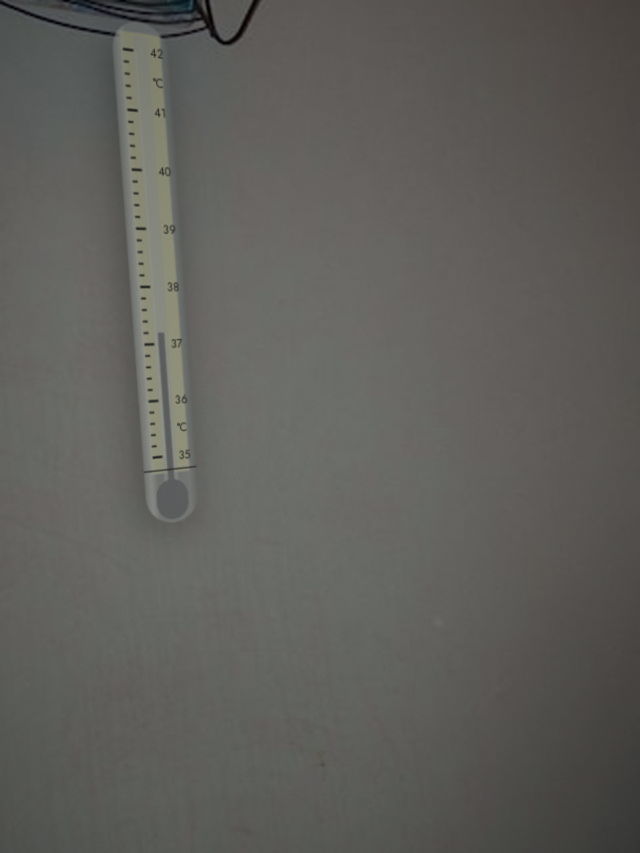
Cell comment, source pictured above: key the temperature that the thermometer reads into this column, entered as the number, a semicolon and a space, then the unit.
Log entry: 37.2; °C
